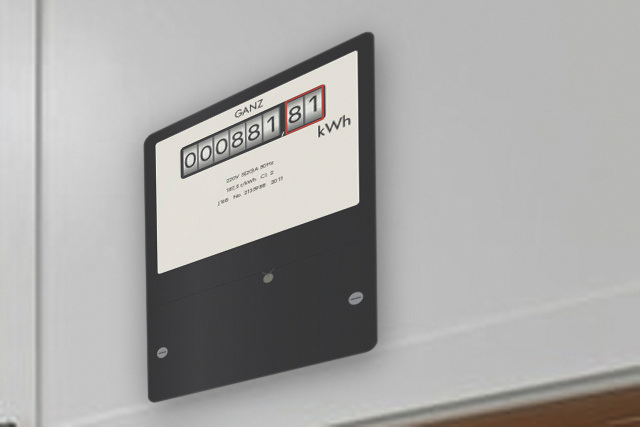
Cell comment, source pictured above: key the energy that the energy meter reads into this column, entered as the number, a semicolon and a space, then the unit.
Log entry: 881.81; kWh
